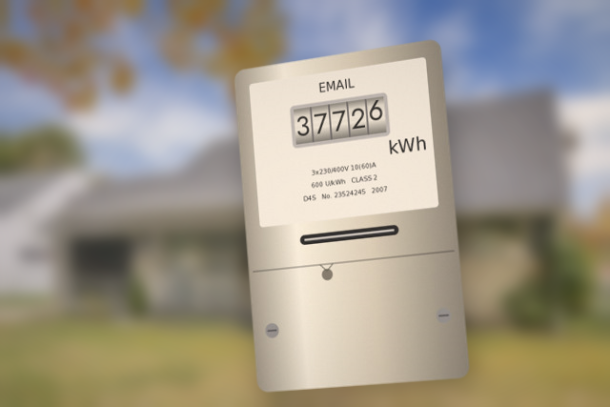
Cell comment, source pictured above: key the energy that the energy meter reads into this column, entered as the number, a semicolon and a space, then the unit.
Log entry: 37726; kWh
